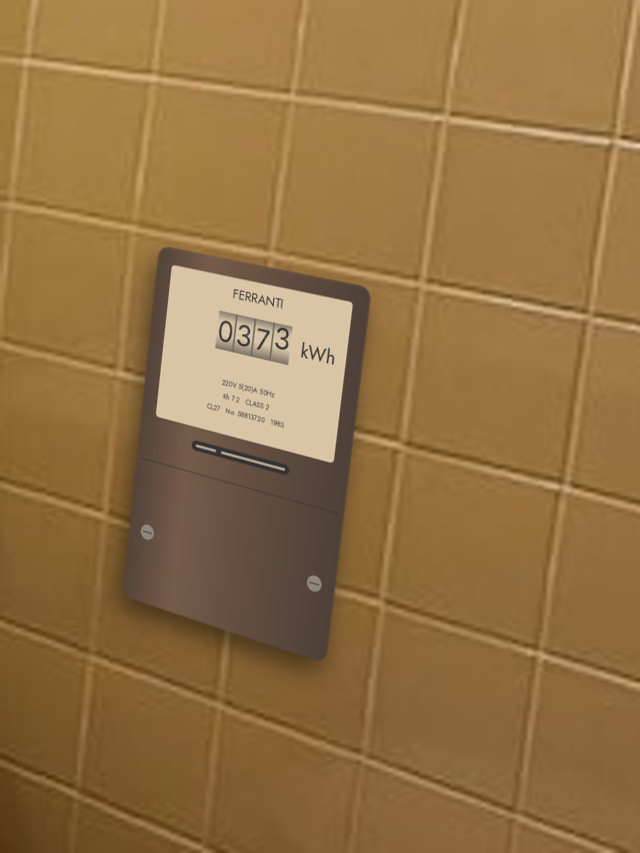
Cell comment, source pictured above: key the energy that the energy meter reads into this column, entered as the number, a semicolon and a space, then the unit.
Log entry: 373; kWh
